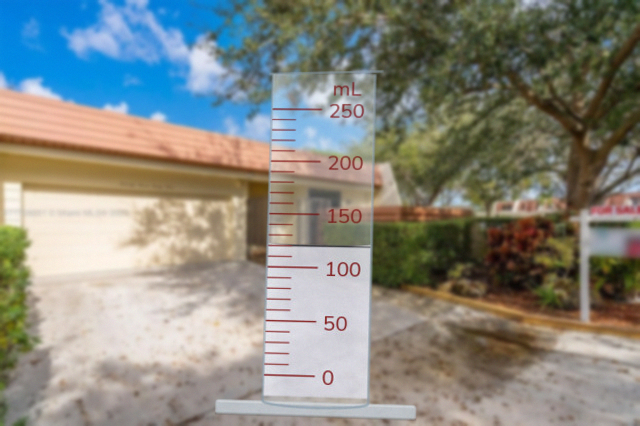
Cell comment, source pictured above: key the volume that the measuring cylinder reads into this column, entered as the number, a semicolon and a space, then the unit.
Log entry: 120; mL
